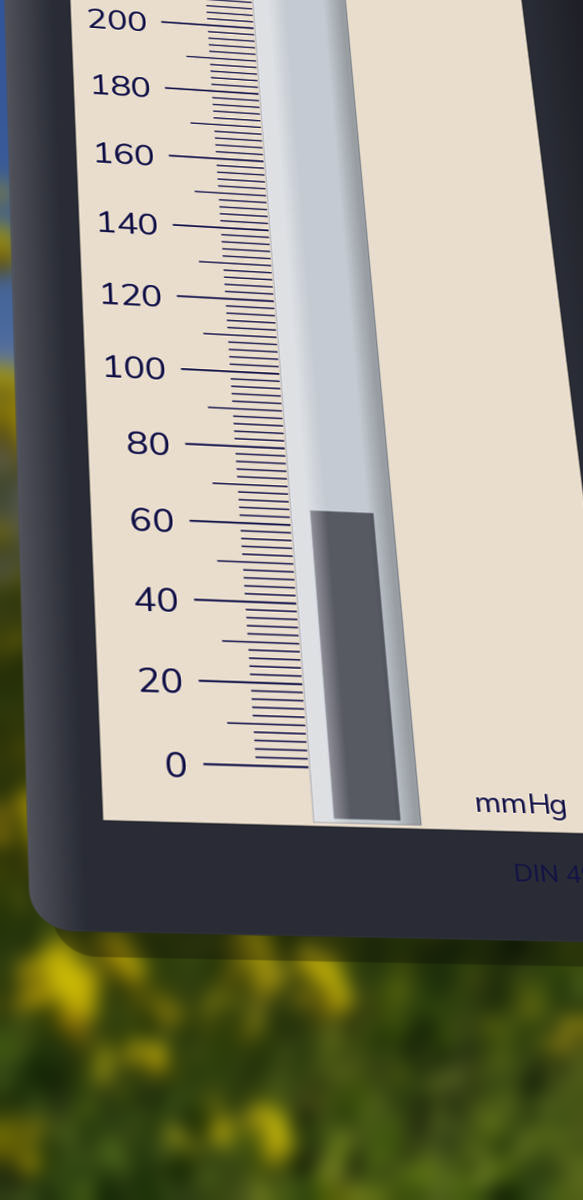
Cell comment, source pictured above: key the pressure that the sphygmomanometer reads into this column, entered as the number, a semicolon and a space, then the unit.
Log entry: 64; mmHg
